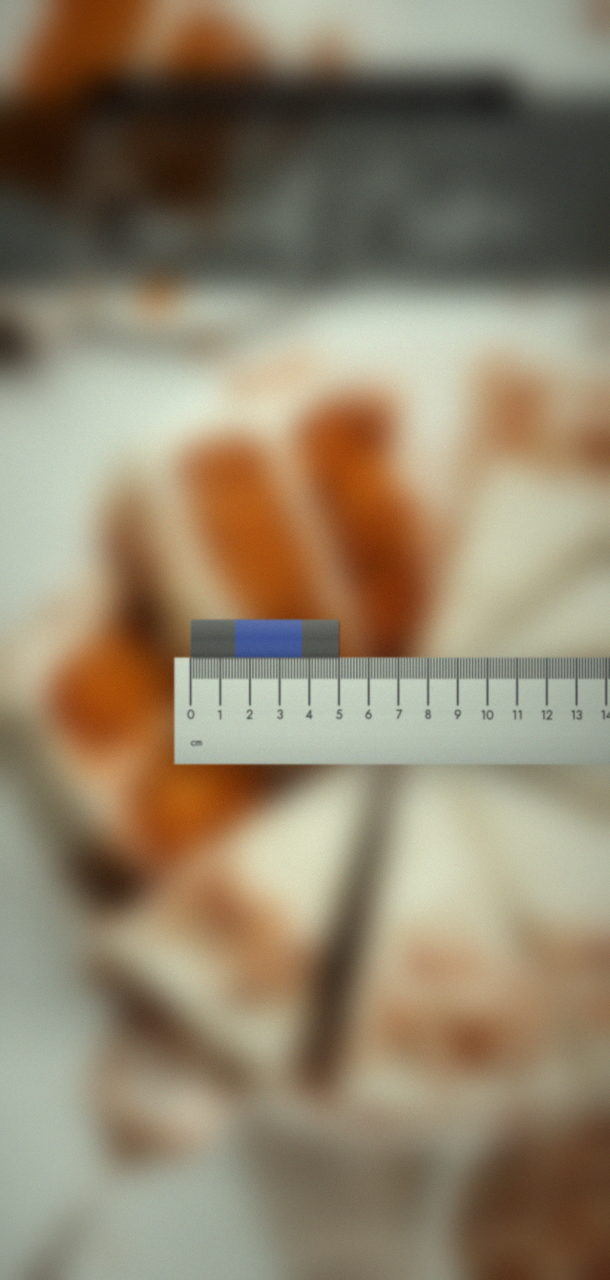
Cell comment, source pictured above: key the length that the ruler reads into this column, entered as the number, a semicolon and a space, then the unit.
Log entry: 5; cm
